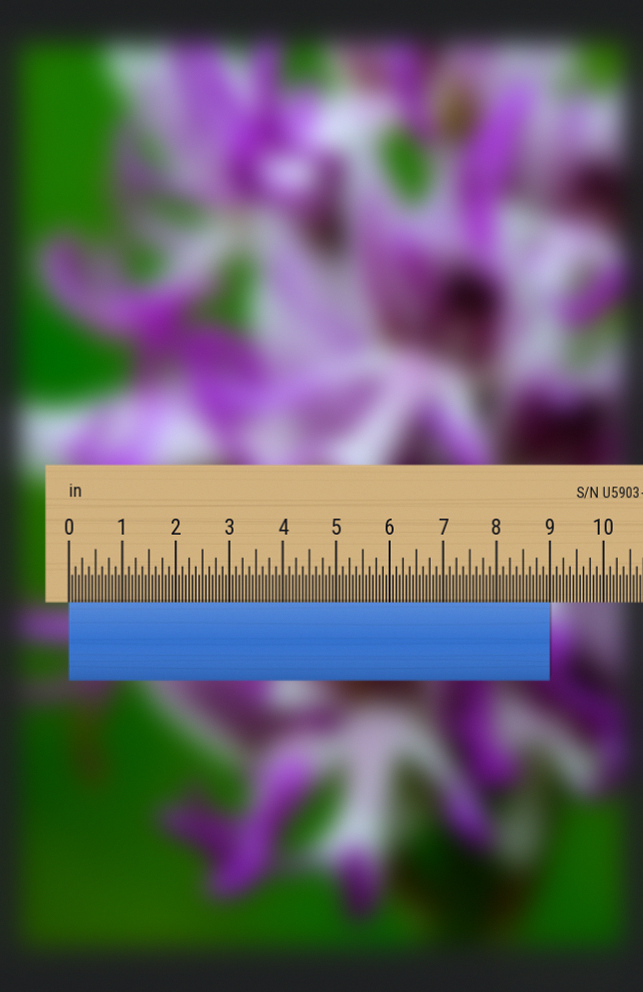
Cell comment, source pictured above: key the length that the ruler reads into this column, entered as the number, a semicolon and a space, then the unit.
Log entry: 9; in
